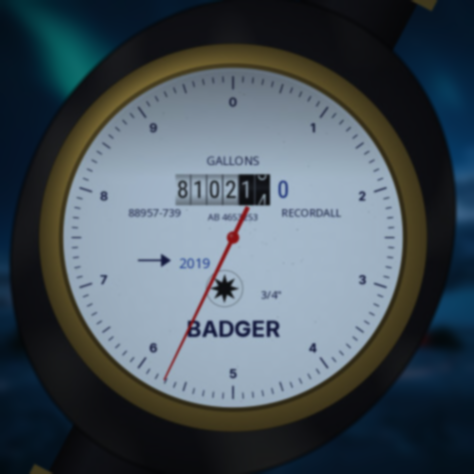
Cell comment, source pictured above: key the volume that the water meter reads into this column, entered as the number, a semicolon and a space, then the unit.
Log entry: 8102135.7; gal
